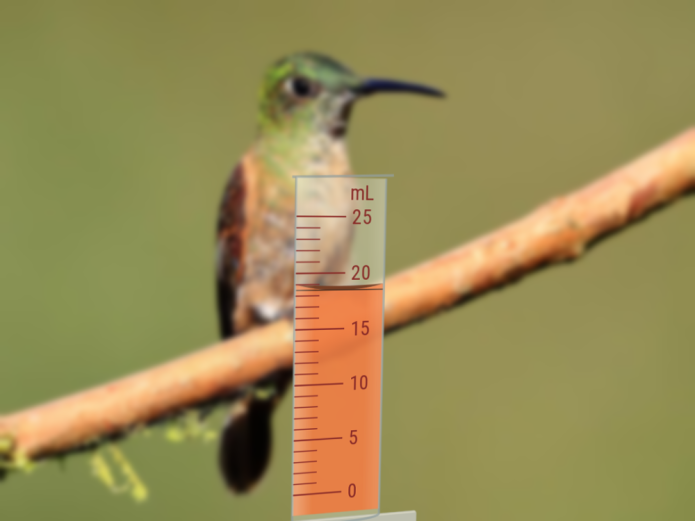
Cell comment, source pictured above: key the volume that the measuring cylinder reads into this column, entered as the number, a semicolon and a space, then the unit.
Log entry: 18.5; mL
